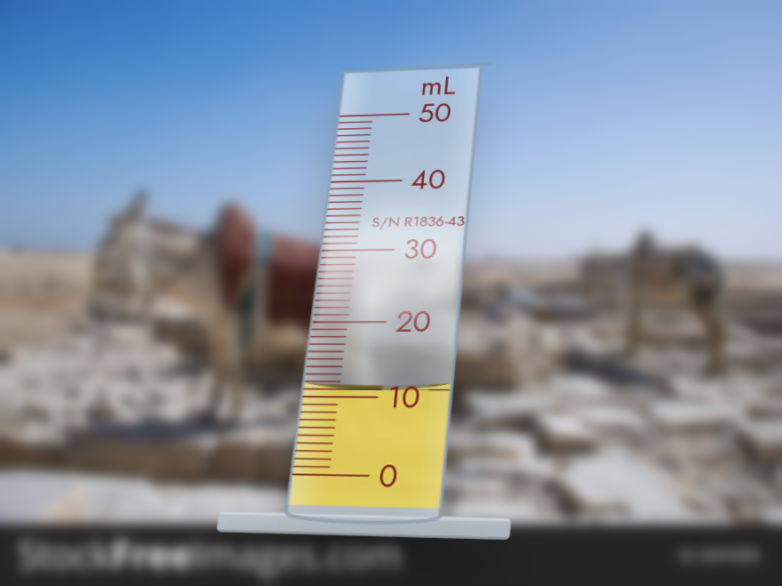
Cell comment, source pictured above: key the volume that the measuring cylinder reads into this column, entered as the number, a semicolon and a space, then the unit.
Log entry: 11; mL
